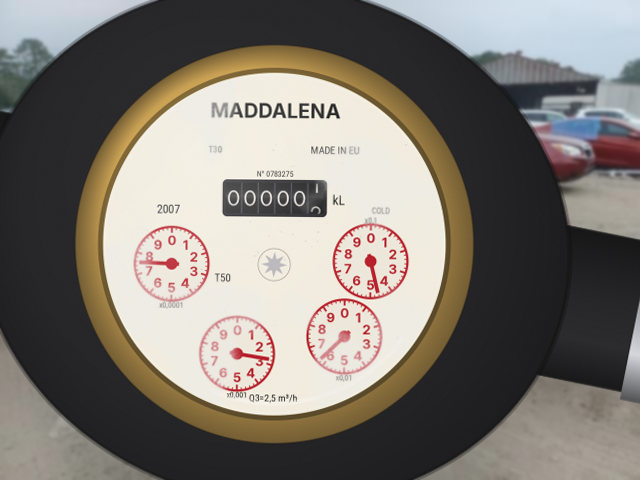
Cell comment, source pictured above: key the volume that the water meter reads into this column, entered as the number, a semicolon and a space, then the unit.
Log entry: 1.4627; kL
